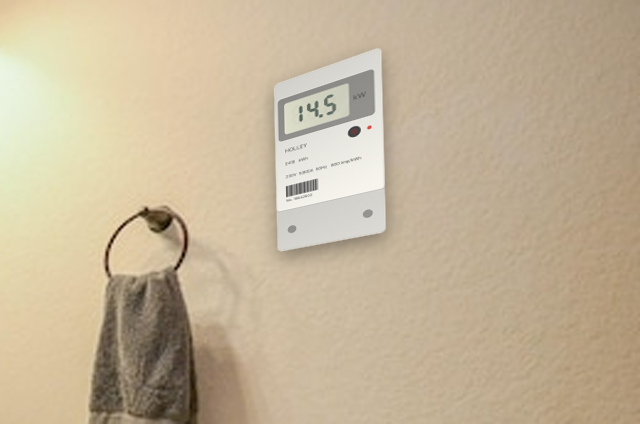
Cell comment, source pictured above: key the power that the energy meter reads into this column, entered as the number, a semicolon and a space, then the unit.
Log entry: 14.5; kW
